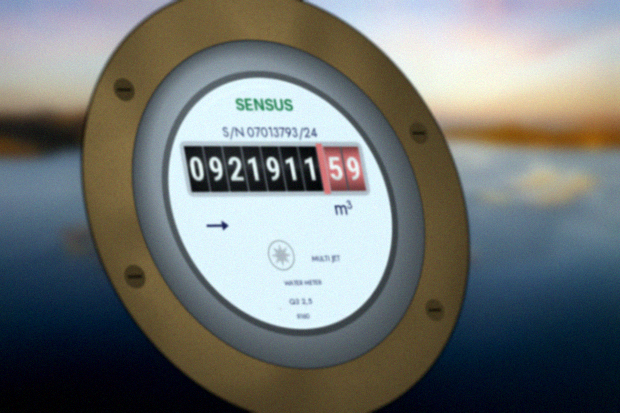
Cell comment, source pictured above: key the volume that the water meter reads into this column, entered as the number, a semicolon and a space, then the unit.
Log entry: 921911.59; m³
